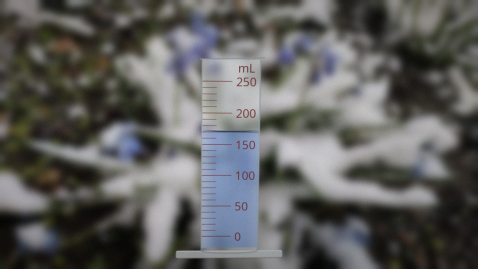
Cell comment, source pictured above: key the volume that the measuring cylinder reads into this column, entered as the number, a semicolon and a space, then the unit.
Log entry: 170; mL
